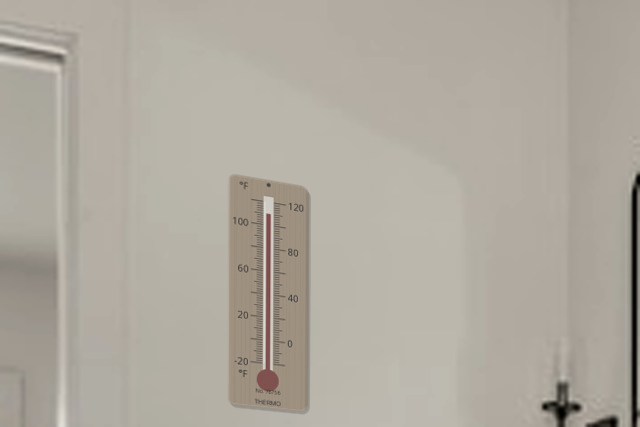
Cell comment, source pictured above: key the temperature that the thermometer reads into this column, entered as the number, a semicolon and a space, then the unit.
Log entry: 110; °F
